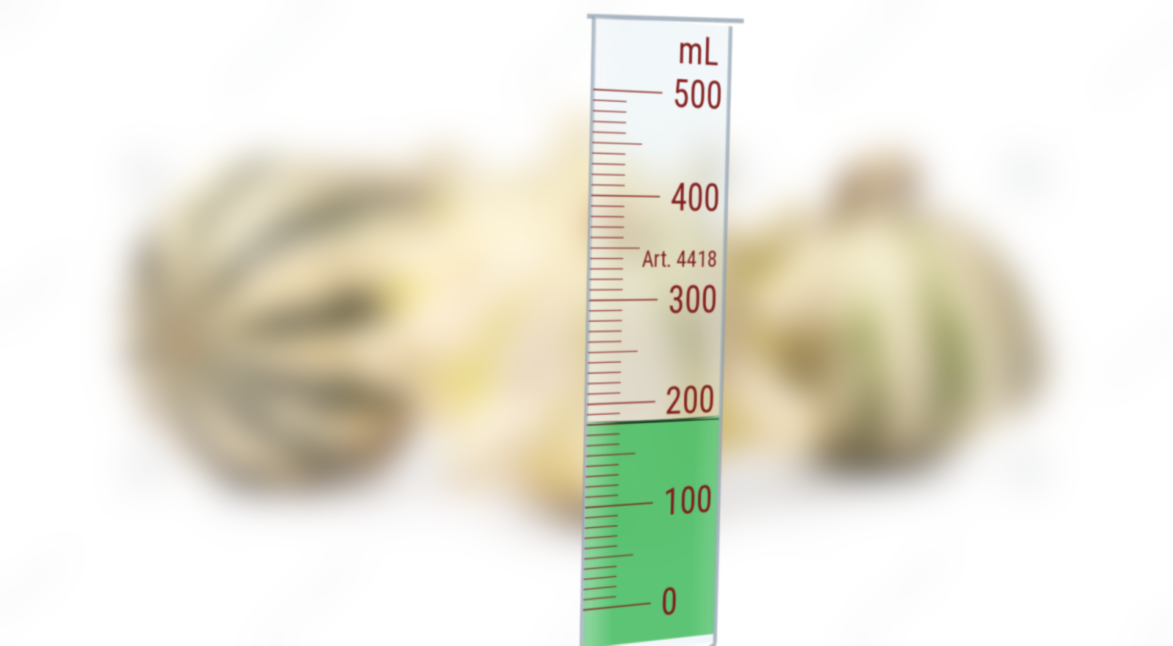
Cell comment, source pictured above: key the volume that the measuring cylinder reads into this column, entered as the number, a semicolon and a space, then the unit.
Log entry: 180; mL
